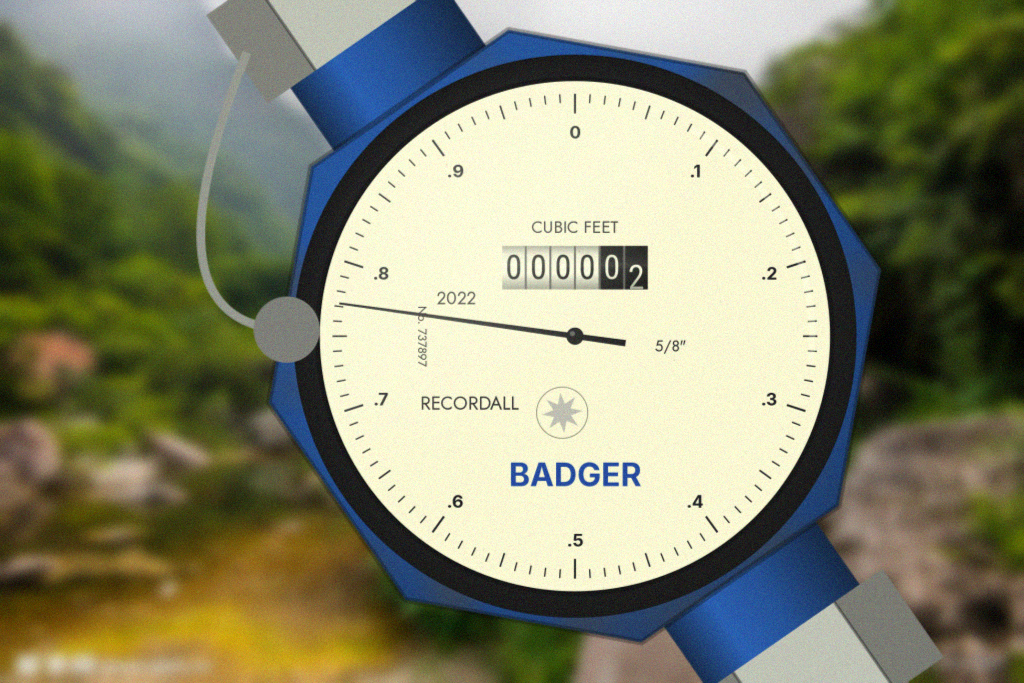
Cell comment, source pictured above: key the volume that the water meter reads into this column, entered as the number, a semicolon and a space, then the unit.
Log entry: 1.77; ft³
